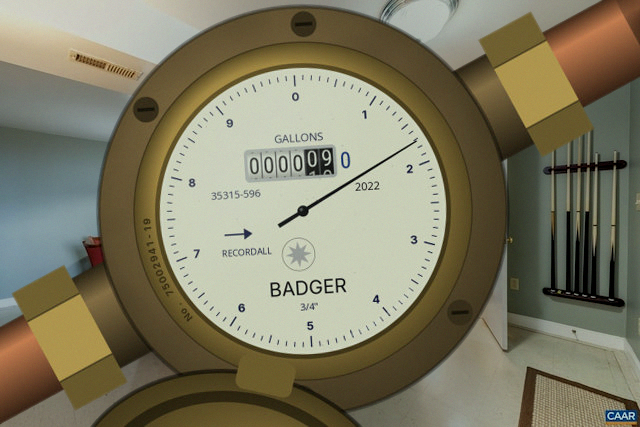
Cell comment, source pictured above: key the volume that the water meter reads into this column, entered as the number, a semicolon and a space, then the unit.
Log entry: 91.7; gal
